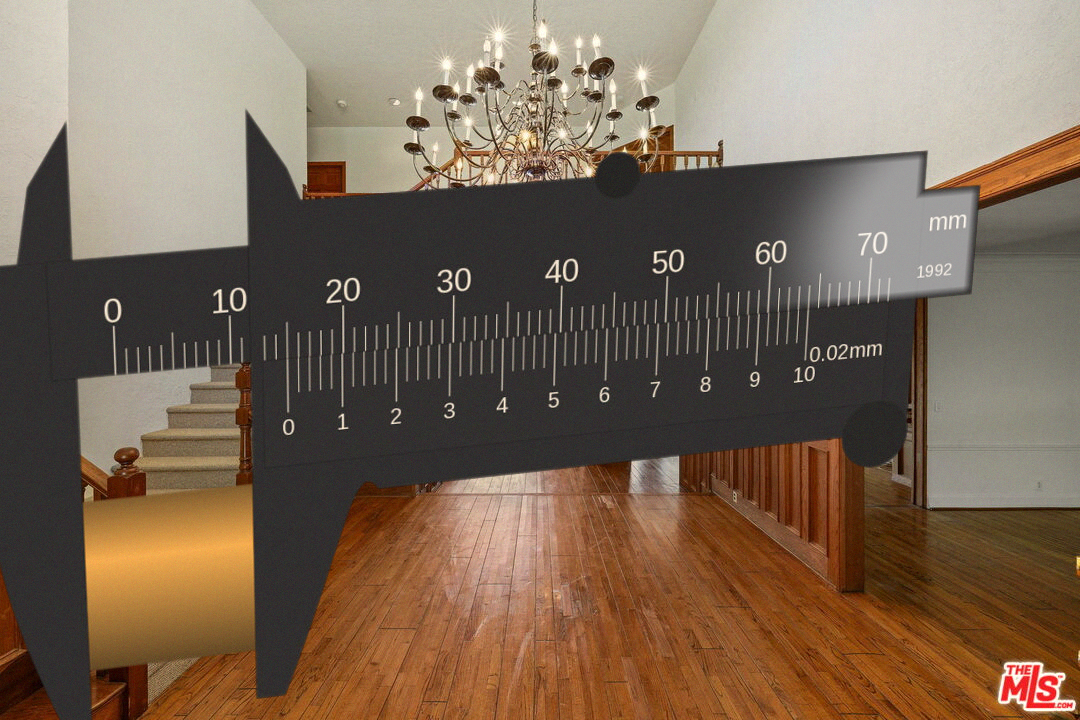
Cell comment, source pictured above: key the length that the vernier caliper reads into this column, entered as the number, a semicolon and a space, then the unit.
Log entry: 15.0; mm
